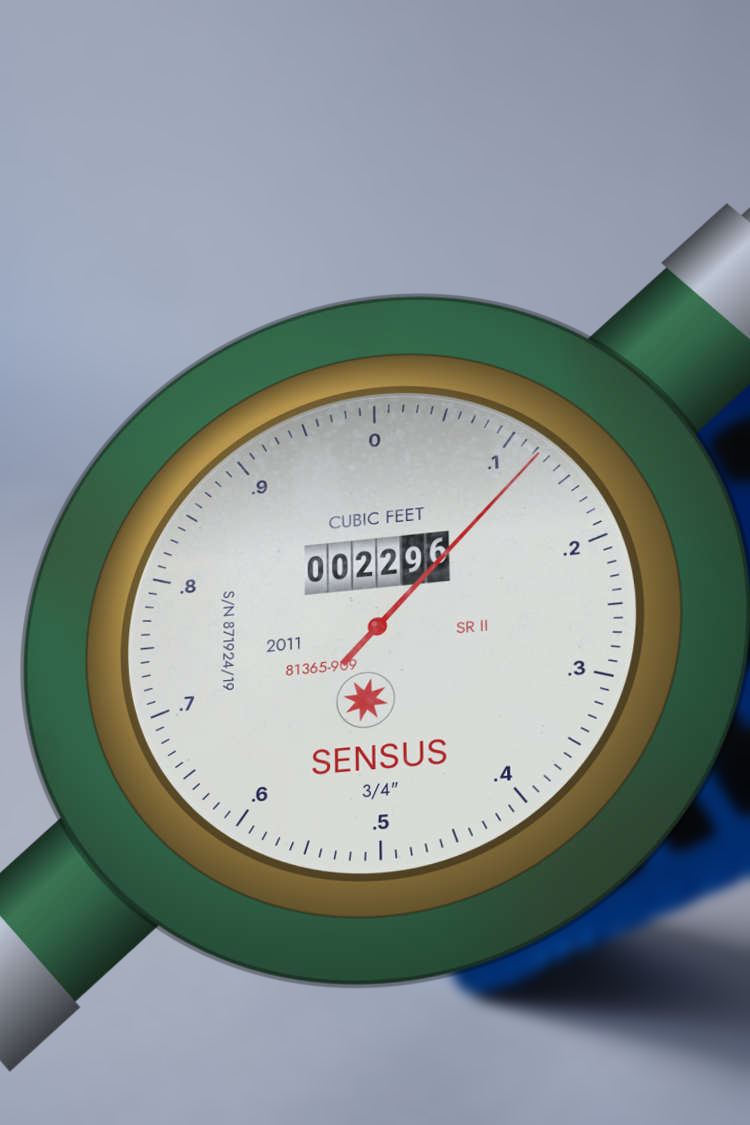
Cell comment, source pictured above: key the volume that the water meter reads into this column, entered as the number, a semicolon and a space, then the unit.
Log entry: 2296.12; ft³
